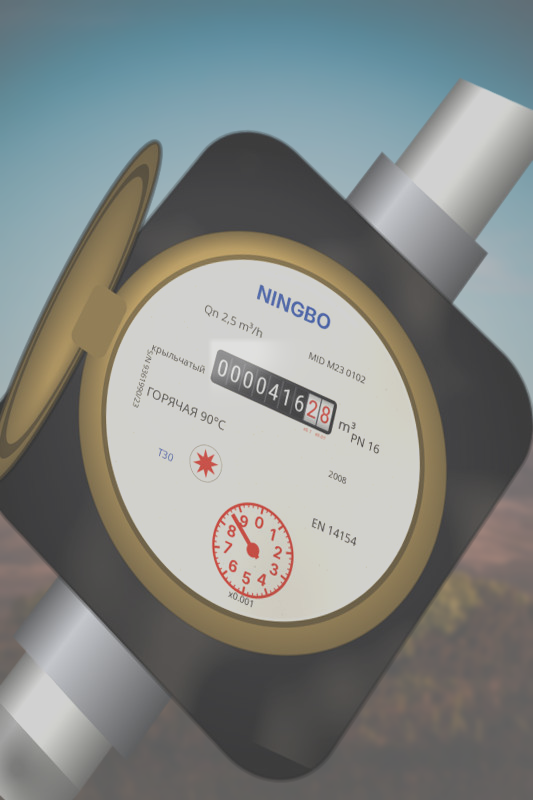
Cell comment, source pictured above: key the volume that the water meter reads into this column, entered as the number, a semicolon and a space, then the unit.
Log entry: 416.288; m³
